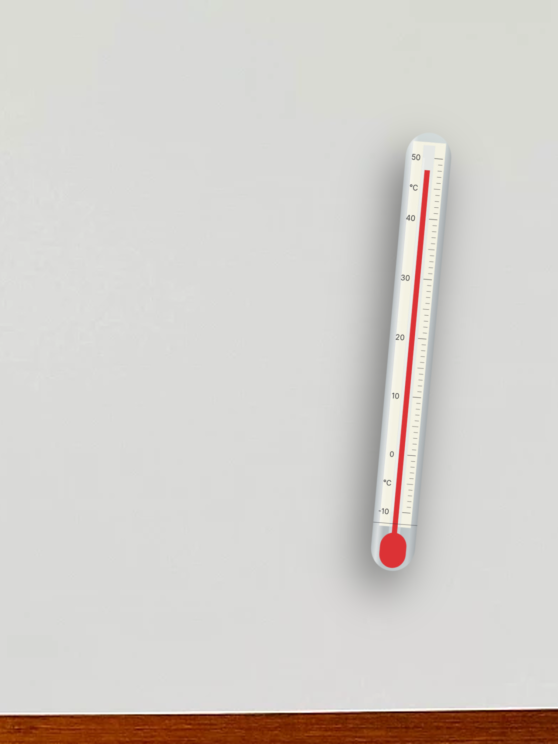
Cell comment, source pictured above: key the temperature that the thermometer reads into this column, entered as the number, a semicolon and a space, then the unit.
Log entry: 48; °C
